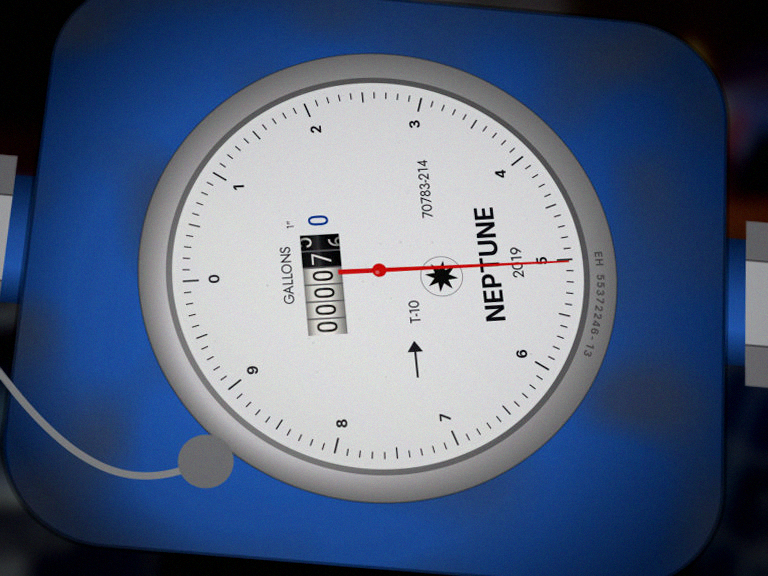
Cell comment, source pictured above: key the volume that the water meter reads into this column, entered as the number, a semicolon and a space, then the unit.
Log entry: 755.0; gal
